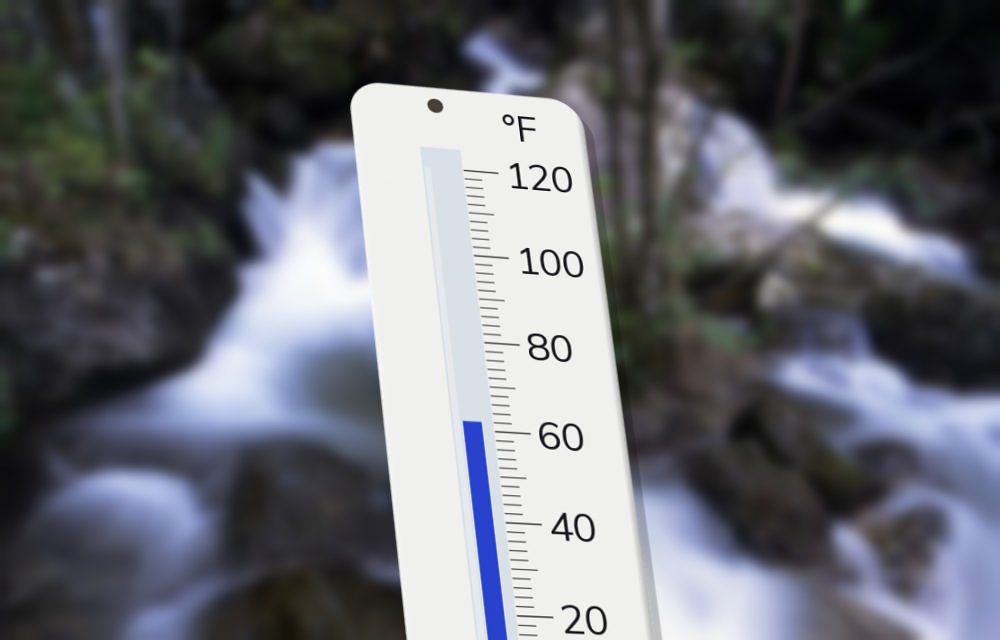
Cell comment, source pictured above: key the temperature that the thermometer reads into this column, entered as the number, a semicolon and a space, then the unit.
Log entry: 62; °F
